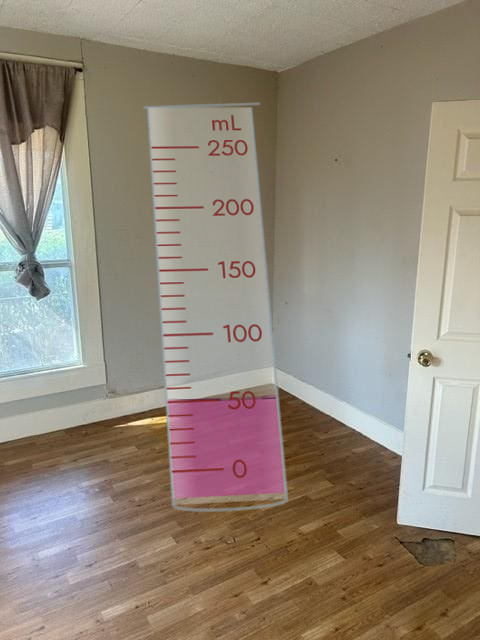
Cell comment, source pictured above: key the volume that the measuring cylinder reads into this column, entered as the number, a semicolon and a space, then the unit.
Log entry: 50; mL
